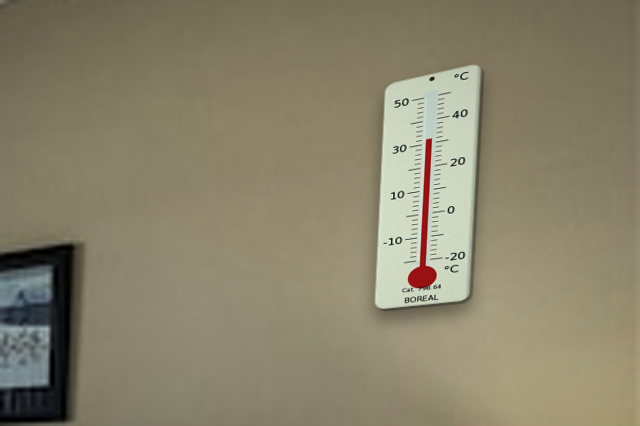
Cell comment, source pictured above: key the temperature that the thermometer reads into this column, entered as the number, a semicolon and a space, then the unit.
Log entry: 32; °C
